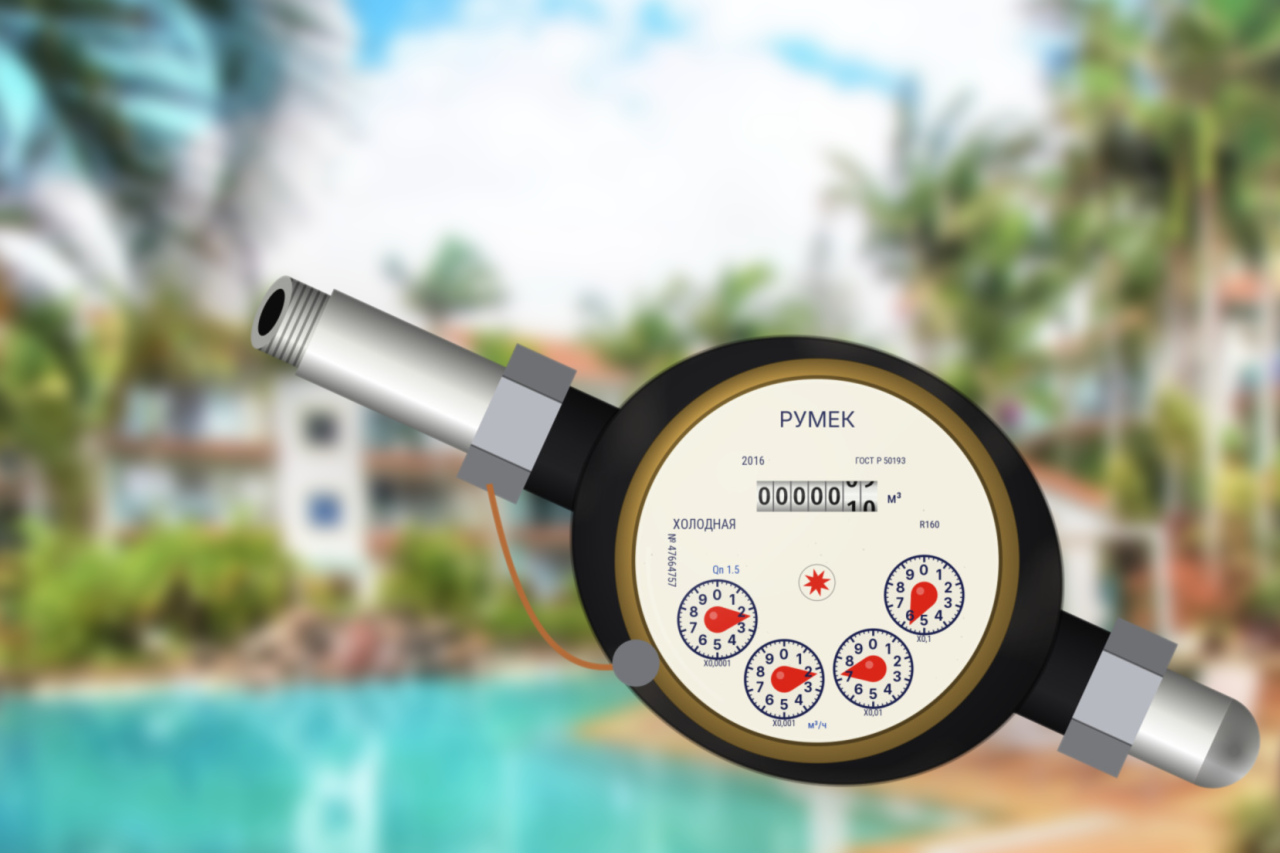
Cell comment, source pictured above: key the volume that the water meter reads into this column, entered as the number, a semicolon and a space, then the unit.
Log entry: 9.5722; m³
